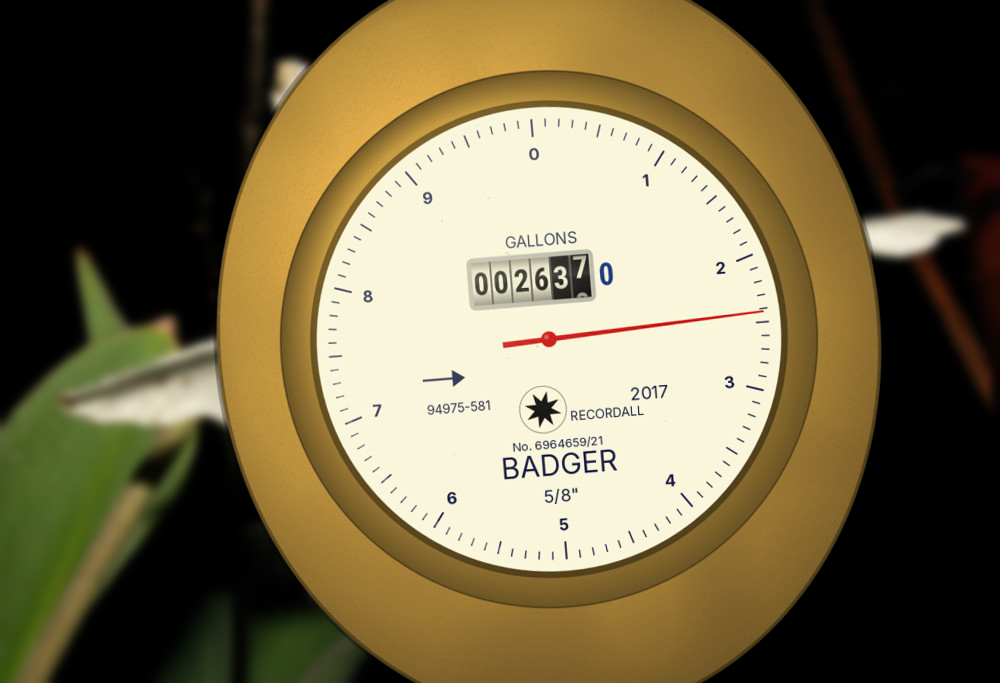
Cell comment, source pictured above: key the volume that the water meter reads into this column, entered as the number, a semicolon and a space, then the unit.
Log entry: 26372.4; gal
